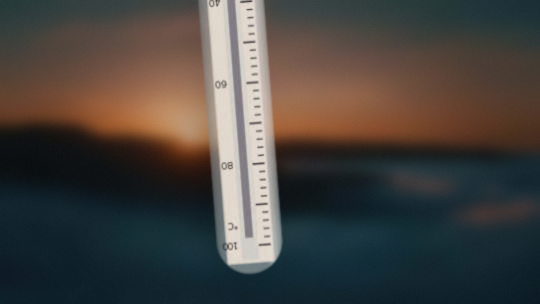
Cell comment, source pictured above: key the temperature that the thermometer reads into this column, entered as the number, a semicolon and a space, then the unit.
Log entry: 98; °C
